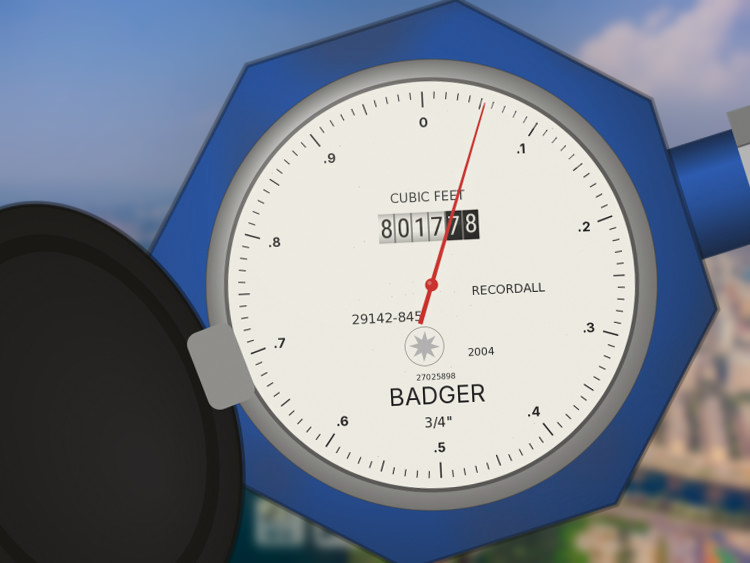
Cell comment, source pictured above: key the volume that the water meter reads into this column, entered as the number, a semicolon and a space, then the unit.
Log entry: 801778.05; ft³
